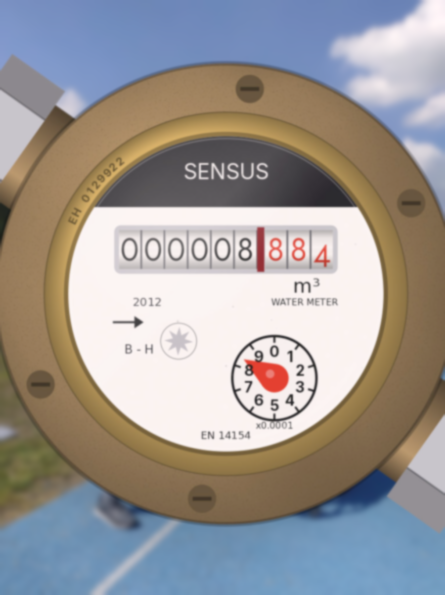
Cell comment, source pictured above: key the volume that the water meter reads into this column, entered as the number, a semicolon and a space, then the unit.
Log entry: 8.8838; m³
